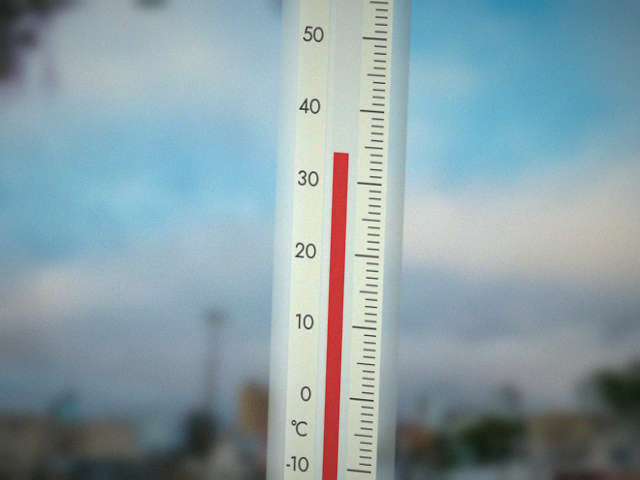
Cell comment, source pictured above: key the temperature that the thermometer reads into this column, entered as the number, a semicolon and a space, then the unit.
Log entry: 34; °C
